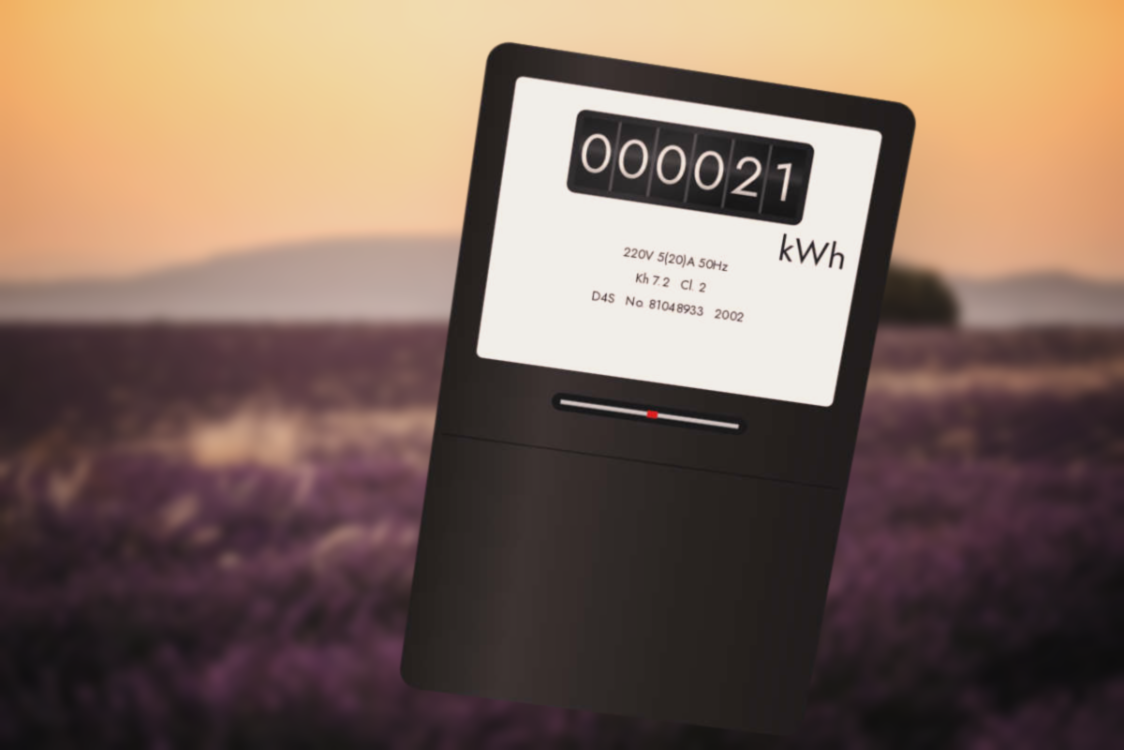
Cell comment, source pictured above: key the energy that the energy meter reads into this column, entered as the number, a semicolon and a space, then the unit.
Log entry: 21; kWh
